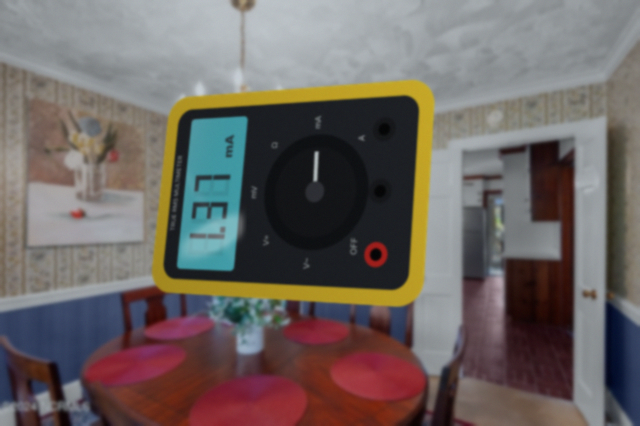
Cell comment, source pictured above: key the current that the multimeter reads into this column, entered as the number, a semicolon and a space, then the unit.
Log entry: 1.37; mA
